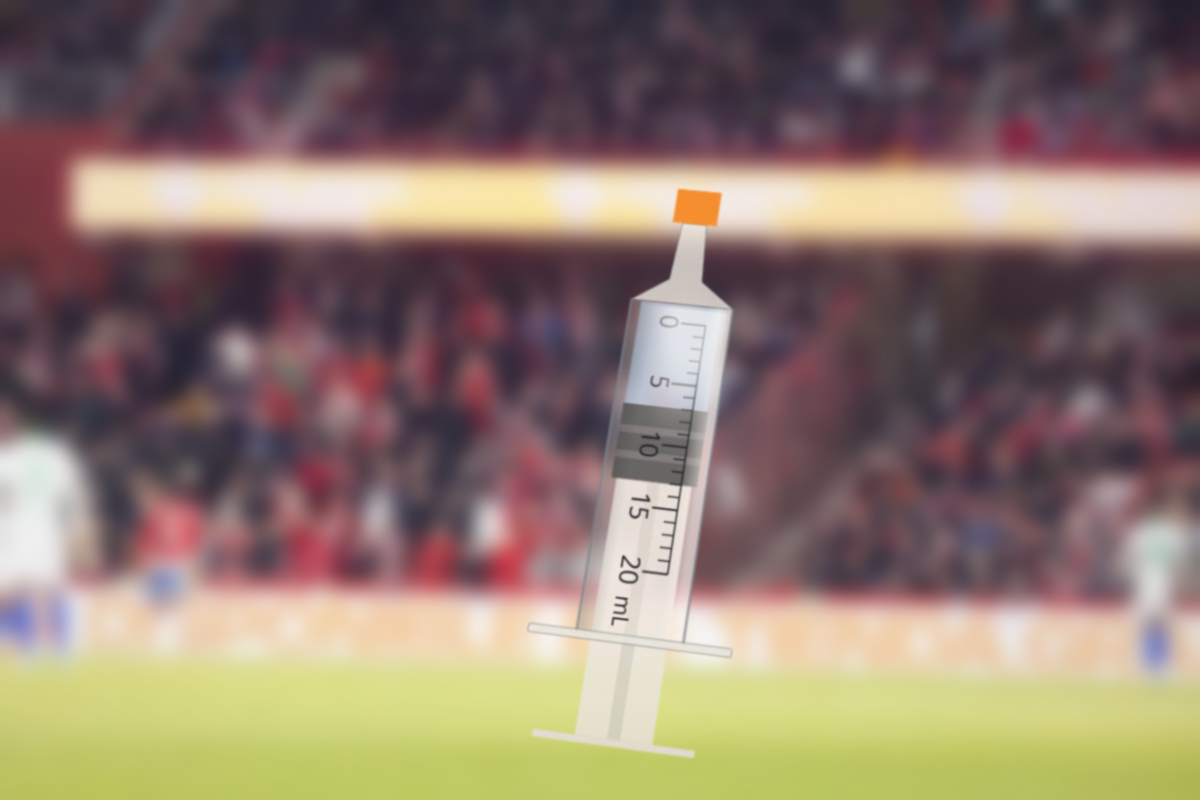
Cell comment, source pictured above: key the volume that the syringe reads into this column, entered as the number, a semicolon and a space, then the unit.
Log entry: 7; mL
